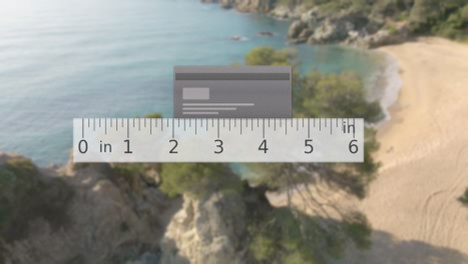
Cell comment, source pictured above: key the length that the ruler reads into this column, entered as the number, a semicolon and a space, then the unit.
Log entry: 2.625; in
